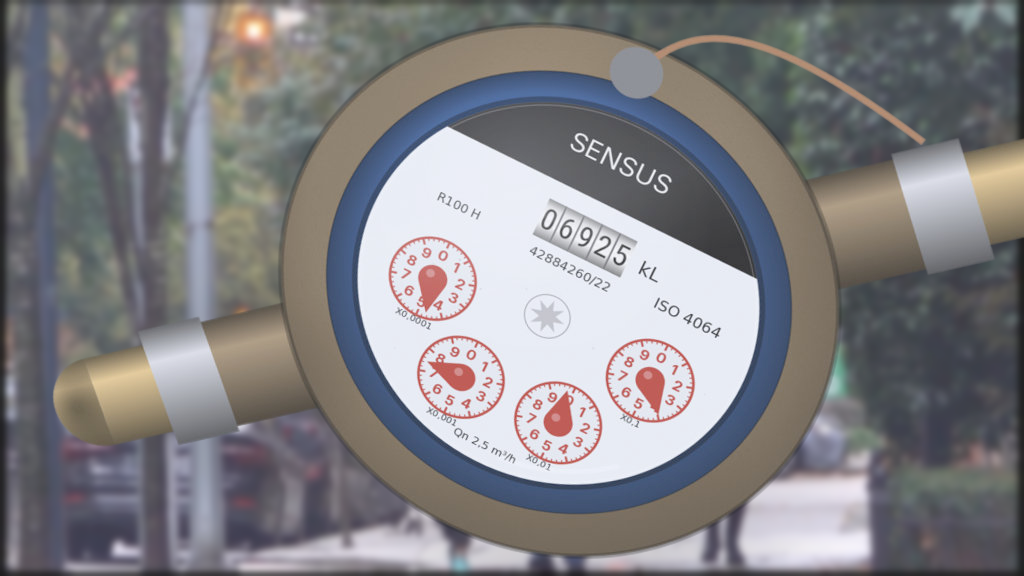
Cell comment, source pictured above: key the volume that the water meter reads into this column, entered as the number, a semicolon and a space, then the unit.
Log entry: 6925.3974; kL
